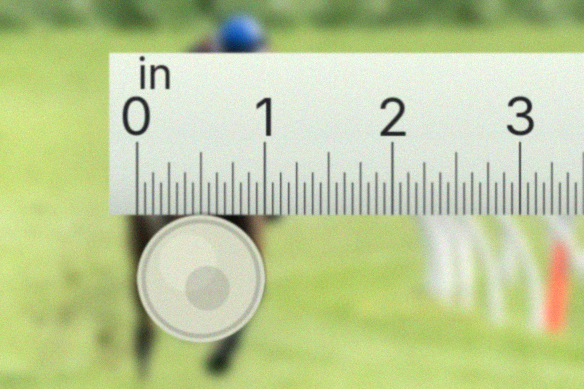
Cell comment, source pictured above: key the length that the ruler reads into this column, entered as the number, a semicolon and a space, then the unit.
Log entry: 1; in
